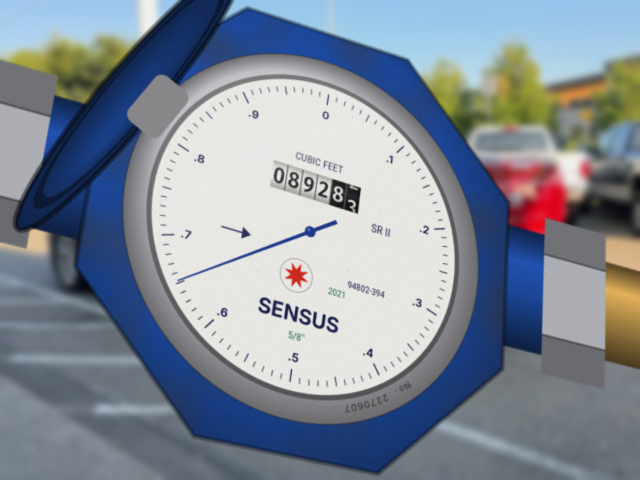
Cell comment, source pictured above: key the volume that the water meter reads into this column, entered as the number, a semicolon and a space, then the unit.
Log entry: 89282.65; ft³
